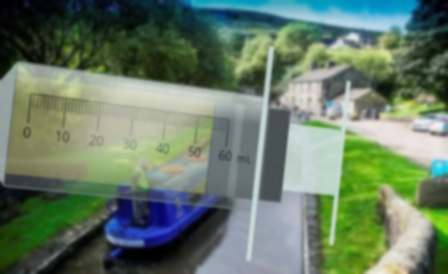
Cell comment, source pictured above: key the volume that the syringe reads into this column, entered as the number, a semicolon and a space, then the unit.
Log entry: 55; mL
